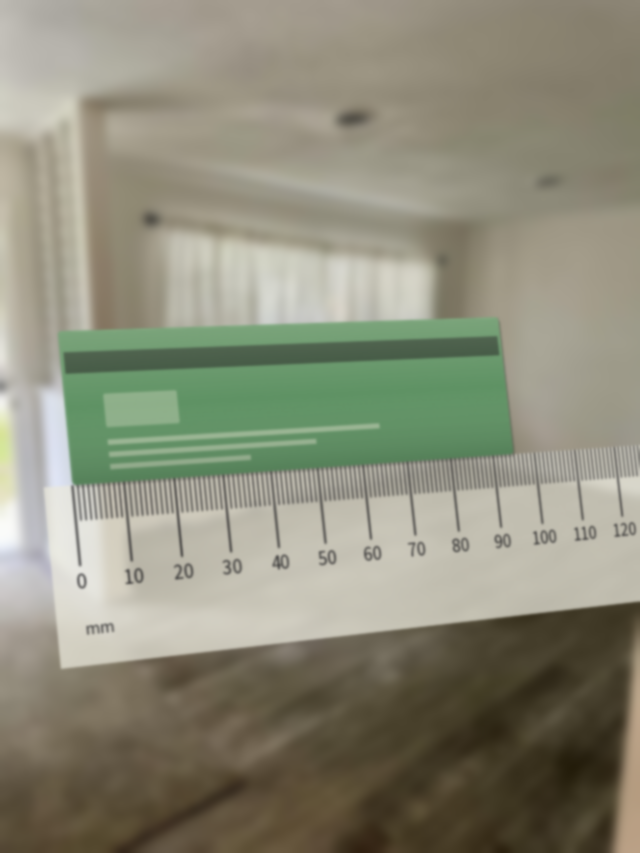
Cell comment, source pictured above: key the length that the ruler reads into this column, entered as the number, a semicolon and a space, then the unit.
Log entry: 95; mm
